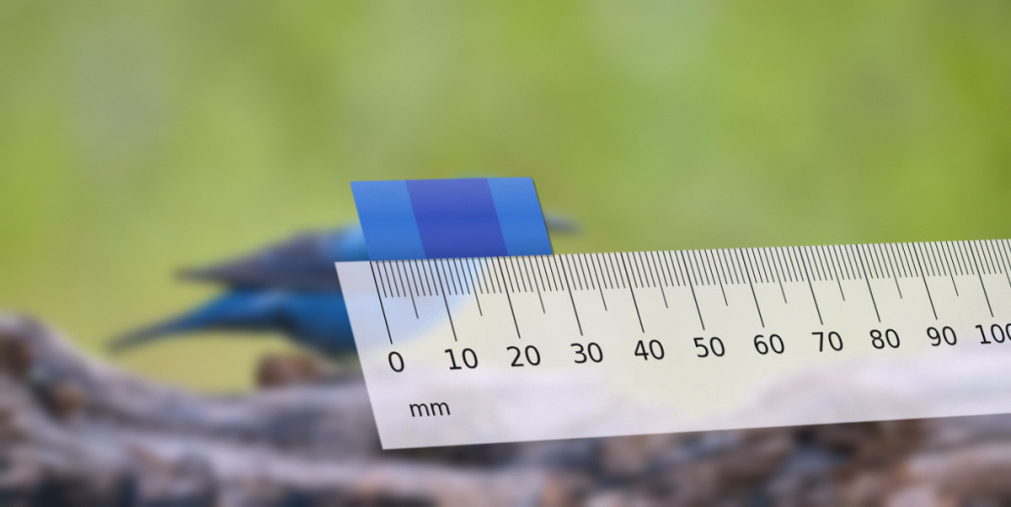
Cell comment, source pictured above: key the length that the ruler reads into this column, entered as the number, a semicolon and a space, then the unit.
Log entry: 29; mm
